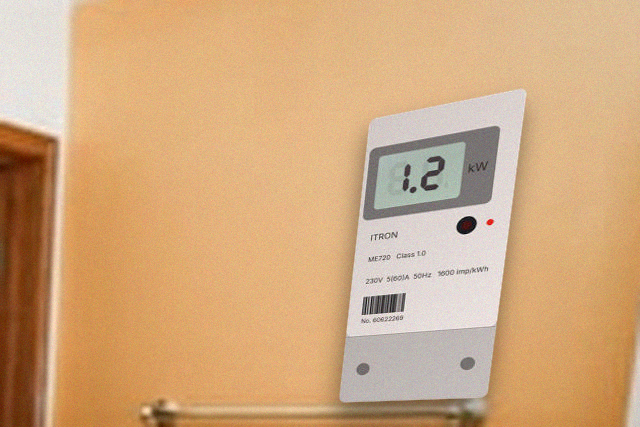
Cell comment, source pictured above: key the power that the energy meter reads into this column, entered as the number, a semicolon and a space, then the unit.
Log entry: 1.2; kW
